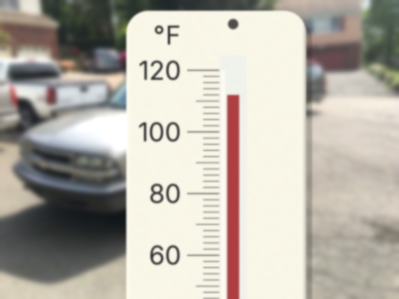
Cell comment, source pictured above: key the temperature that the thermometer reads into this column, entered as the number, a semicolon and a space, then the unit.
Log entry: 112; °F
